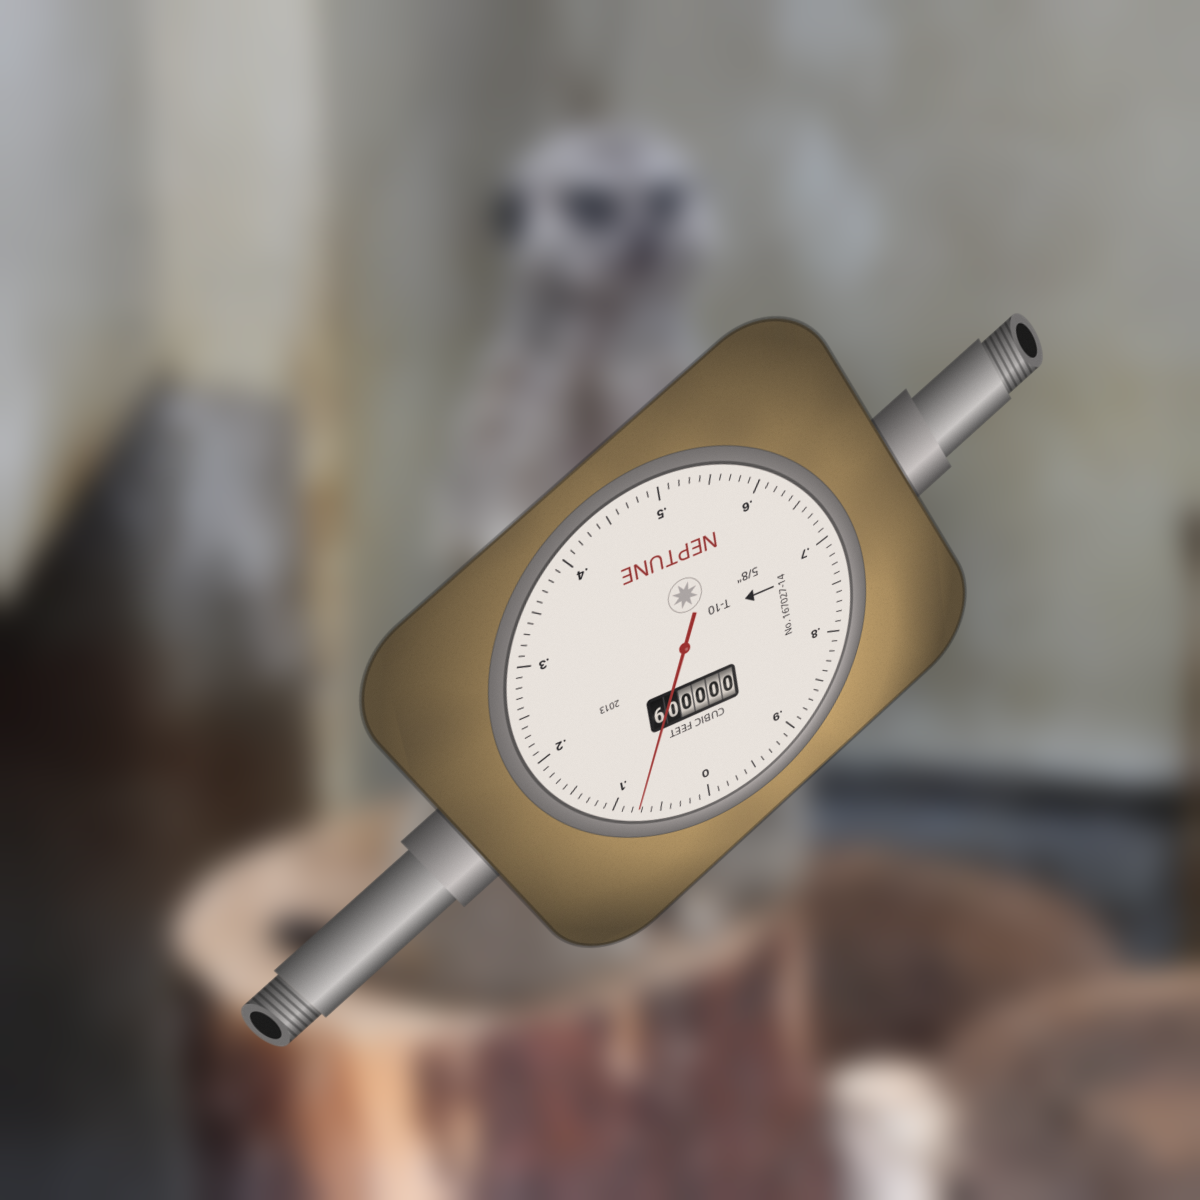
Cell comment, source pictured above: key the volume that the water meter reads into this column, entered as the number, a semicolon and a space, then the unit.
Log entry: 9.07; ft³
